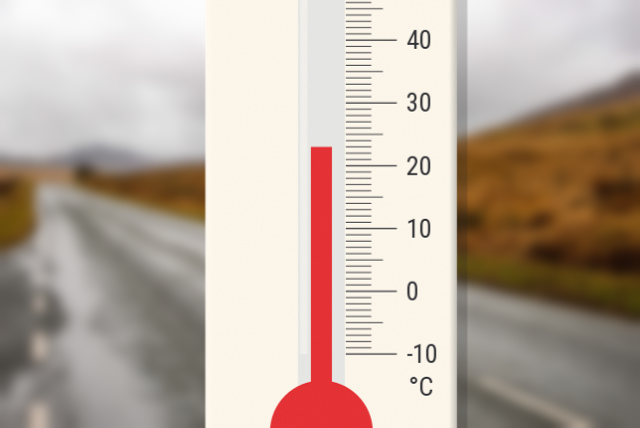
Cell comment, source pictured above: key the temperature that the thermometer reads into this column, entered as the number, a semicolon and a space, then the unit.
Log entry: 23; °C
